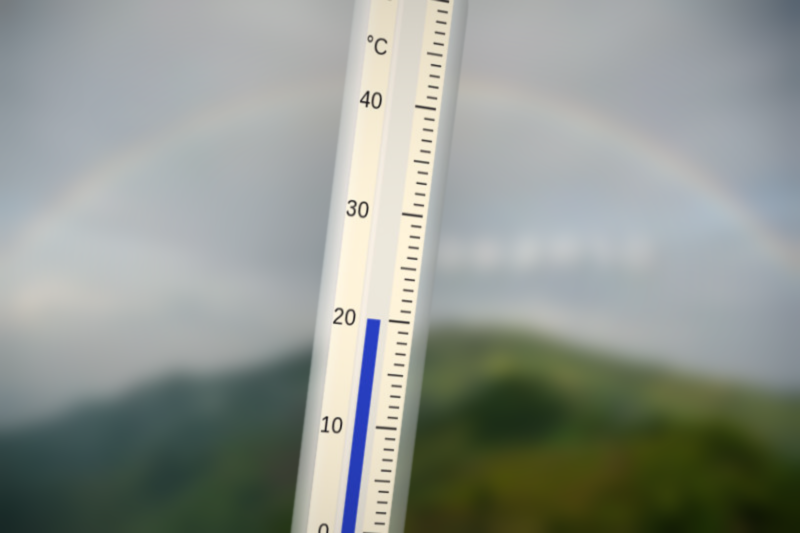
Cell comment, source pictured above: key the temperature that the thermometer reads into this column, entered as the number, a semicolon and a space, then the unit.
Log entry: 20; °C
